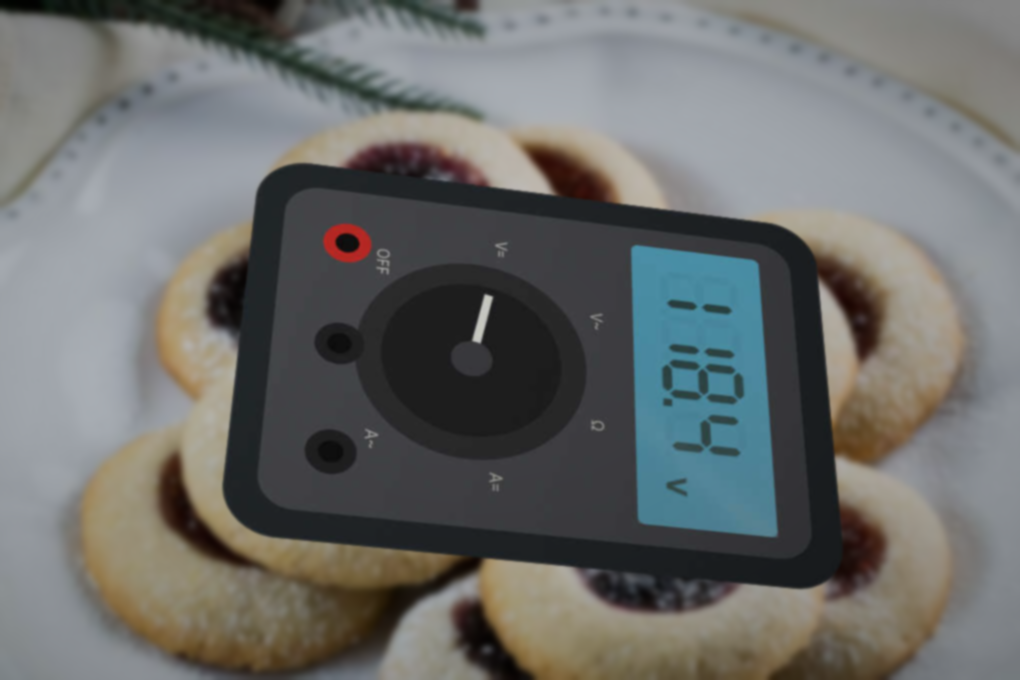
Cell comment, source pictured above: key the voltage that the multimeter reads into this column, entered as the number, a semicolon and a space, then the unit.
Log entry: 118.4; V
